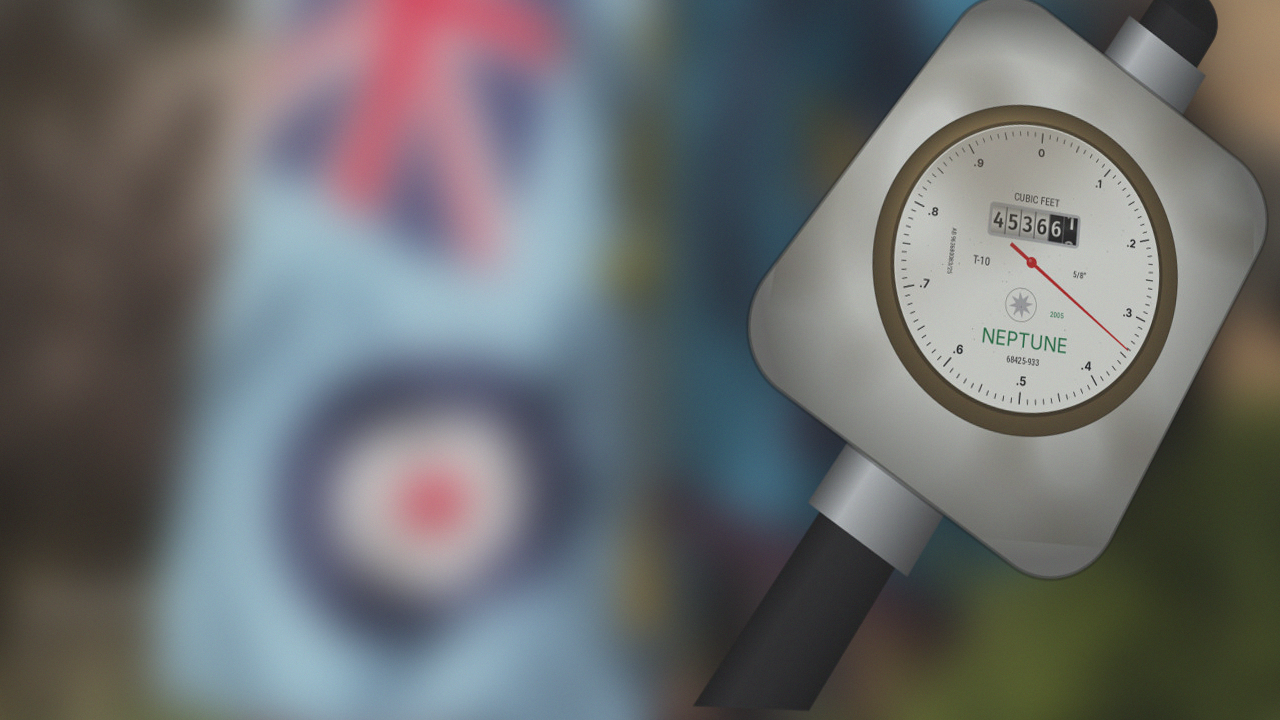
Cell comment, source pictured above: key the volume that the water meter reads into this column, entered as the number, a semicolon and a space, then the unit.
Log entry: 453661.34; ft³
